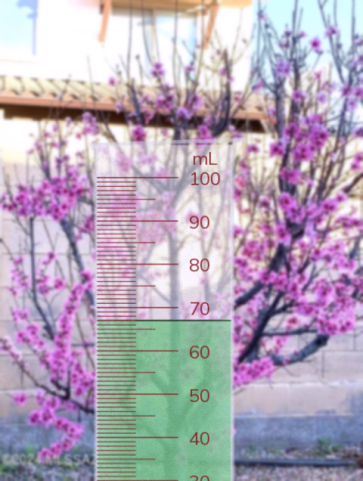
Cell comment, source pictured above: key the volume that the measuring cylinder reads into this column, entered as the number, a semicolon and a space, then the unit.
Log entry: 67; mL
